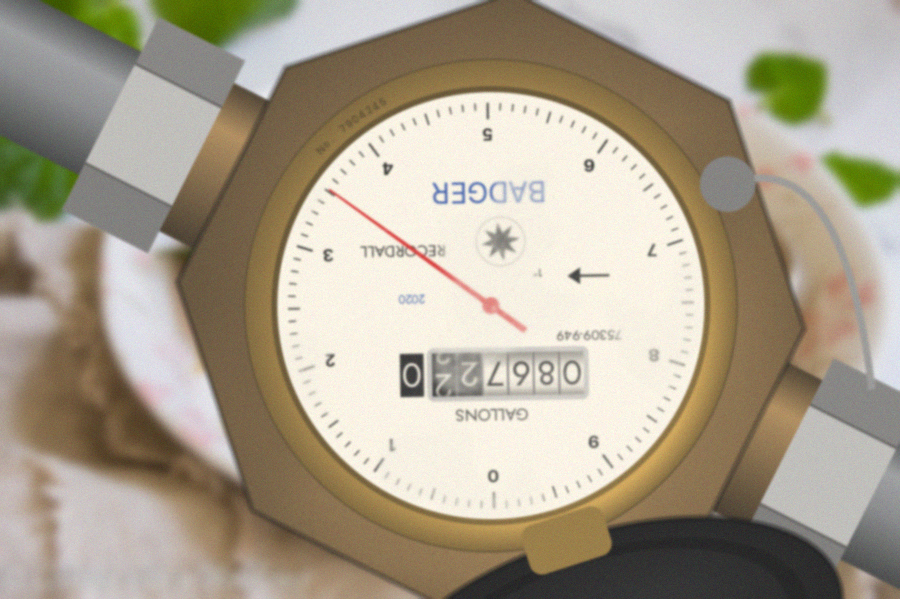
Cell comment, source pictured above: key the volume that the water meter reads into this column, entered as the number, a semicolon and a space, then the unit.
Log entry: 867223.5; gal
